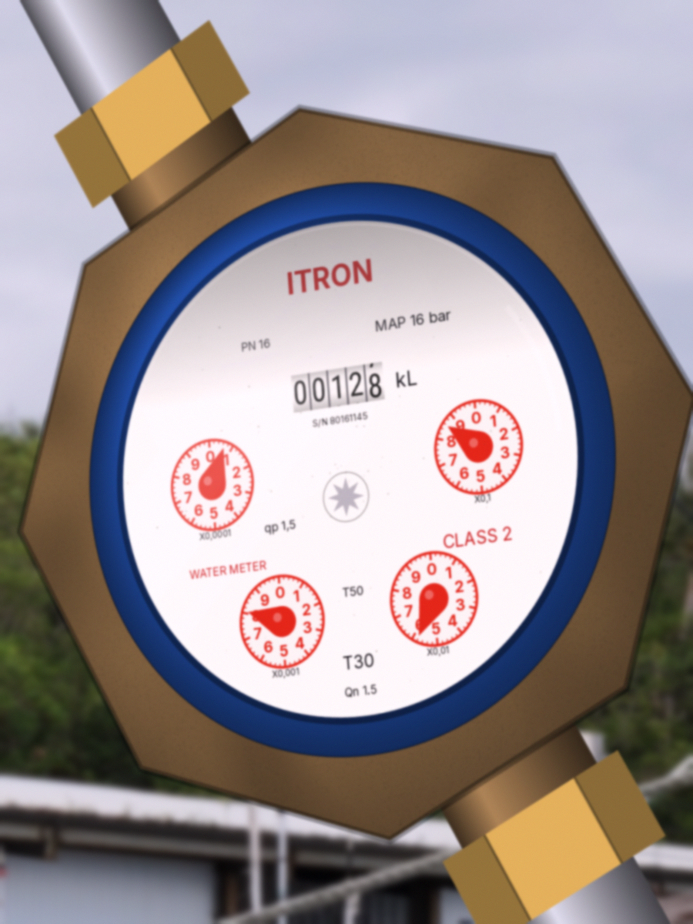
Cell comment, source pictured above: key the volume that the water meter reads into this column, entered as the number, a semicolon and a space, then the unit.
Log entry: 127.8580; kL
